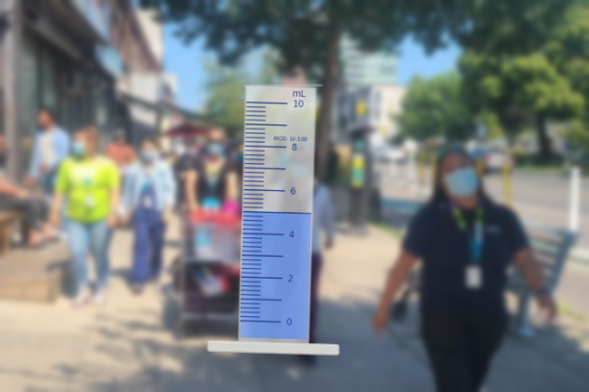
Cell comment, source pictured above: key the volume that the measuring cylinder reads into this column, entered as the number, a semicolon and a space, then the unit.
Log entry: 5; mL
